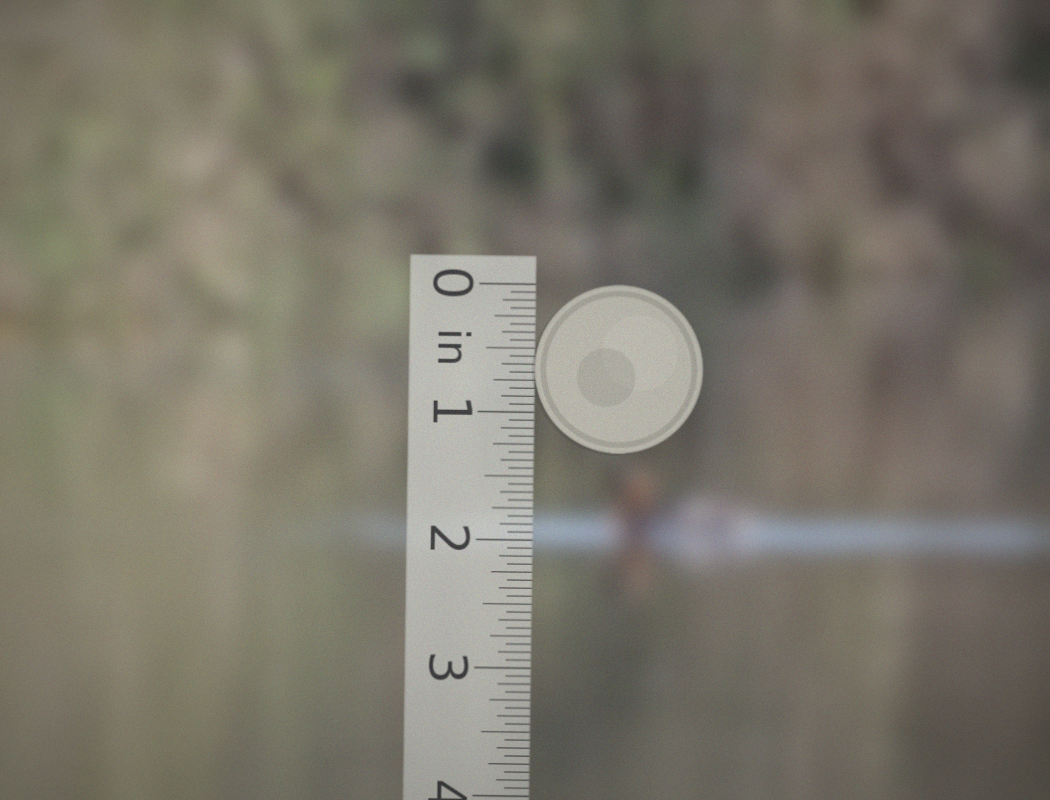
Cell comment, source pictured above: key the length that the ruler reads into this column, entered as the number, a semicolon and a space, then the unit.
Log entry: 1.3125; in
